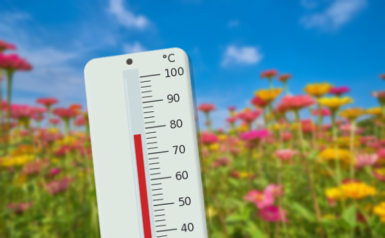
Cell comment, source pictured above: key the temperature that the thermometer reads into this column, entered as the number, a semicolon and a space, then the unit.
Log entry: 78; °C
